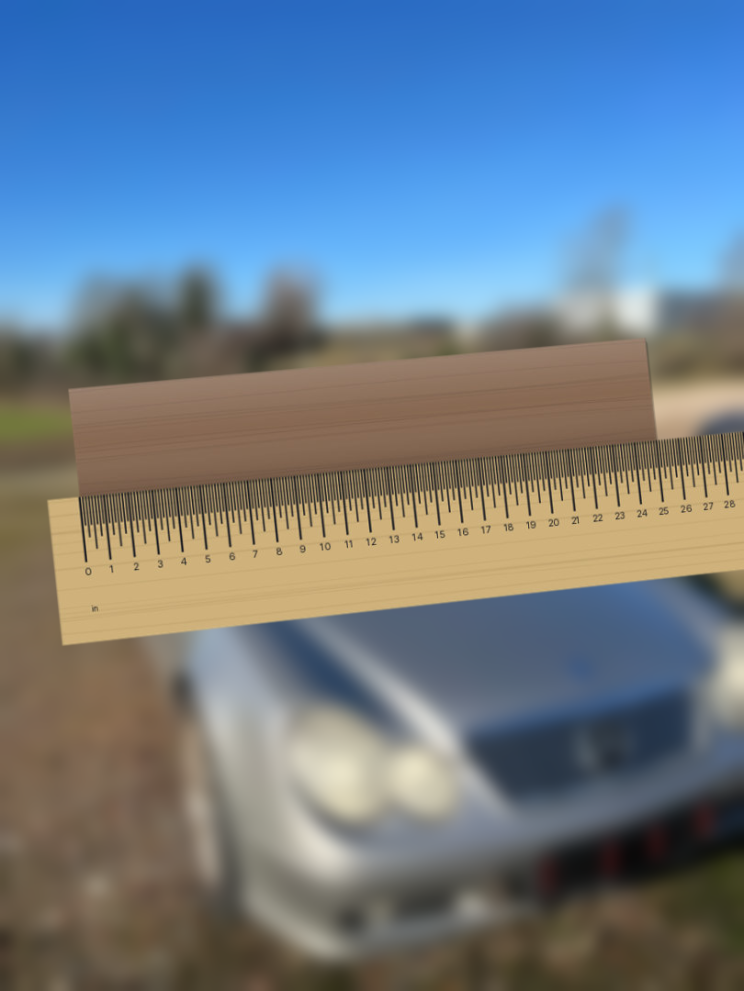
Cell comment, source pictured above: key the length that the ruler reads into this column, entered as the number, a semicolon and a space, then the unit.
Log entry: 25; in
